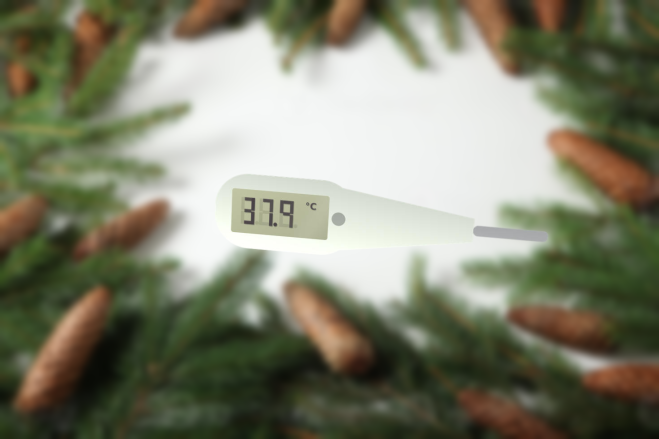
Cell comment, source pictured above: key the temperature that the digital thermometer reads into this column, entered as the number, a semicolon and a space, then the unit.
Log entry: 37.9; °C
